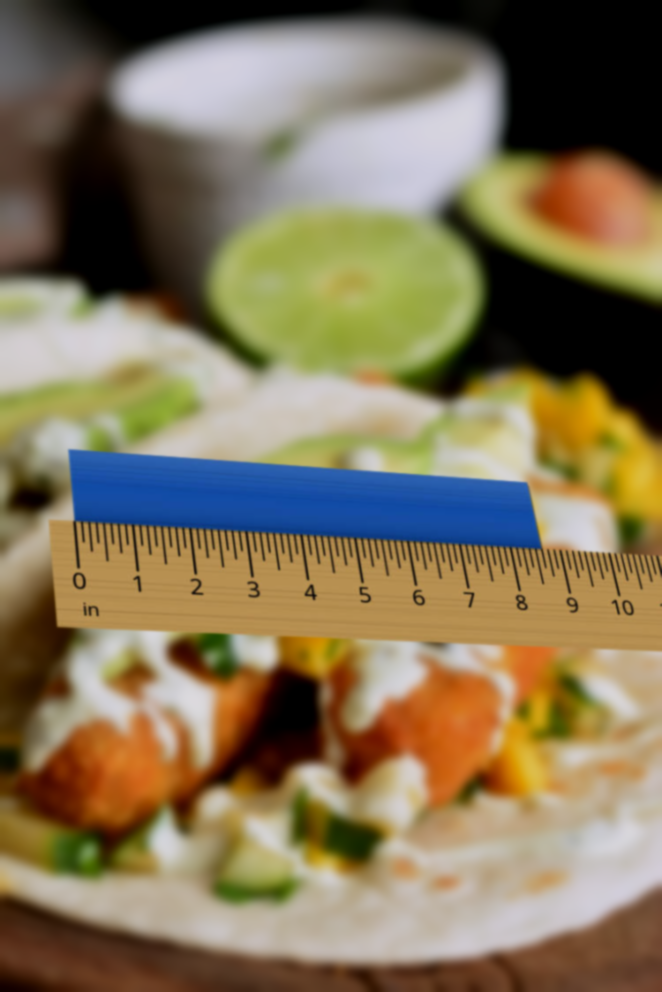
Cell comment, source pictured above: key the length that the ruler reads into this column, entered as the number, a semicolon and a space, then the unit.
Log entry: 8.625; in
